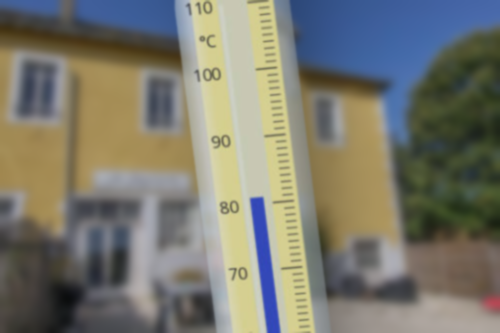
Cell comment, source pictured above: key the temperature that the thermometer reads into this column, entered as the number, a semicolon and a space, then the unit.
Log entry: 81; °C
